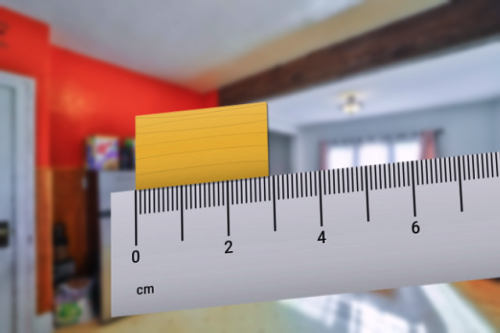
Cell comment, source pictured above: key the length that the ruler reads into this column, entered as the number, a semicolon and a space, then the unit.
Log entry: 2.9; cm
